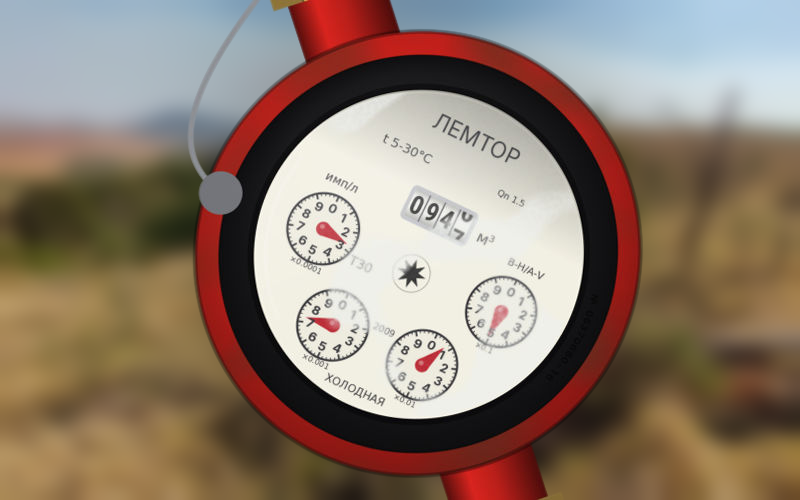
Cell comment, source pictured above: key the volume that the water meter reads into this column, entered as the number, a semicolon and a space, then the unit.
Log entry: 946.5072; m³
